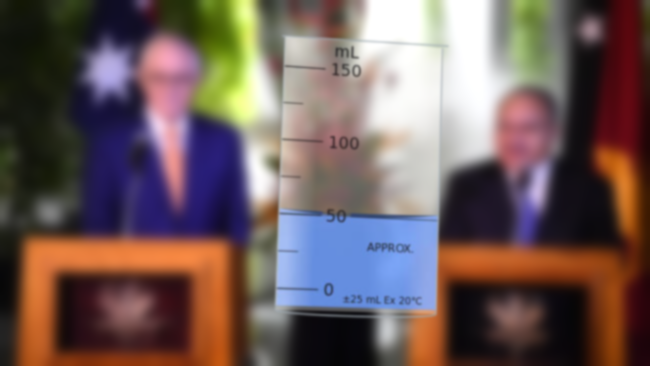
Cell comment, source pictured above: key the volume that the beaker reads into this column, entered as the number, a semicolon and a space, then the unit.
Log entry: 50; mL
